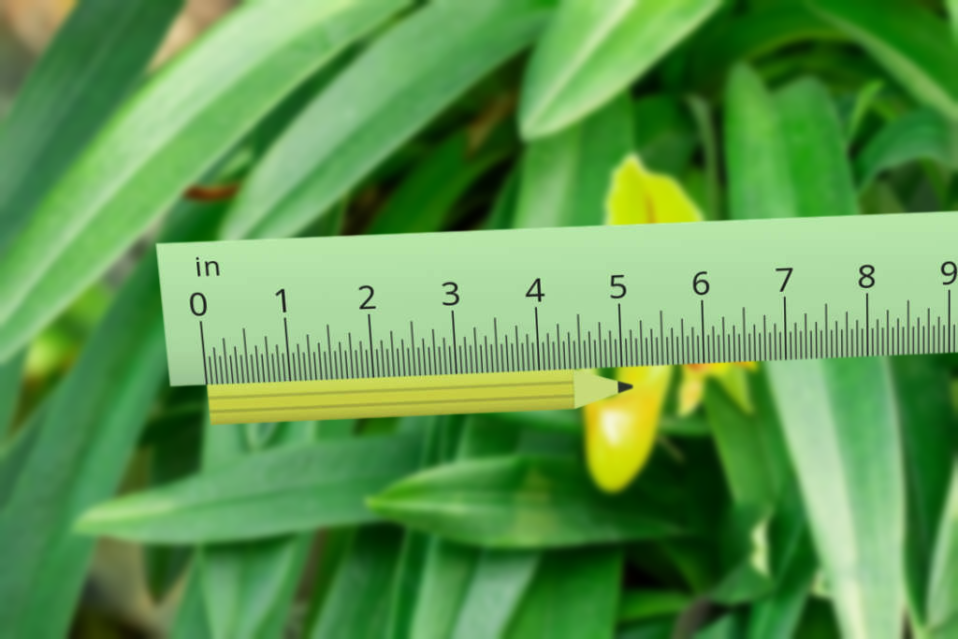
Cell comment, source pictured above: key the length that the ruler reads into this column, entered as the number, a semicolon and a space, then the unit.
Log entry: 5.125; in
